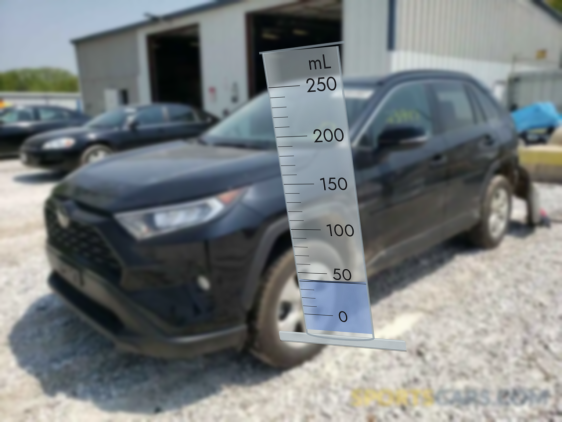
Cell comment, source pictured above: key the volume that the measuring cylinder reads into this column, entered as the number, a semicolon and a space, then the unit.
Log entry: 40; mL
